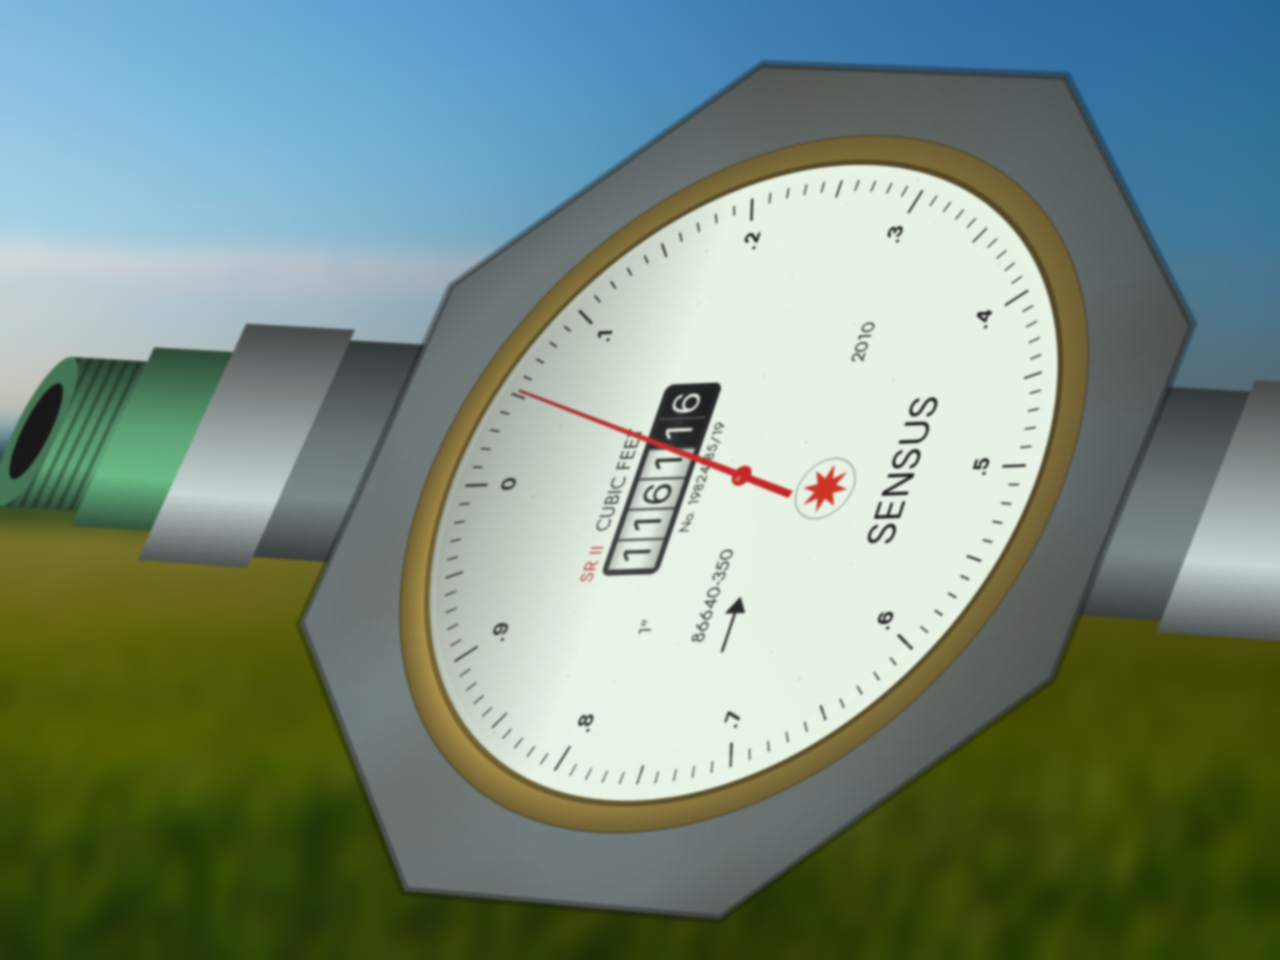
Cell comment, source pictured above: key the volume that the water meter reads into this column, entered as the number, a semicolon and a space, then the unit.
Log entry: 116116.05; ft³
